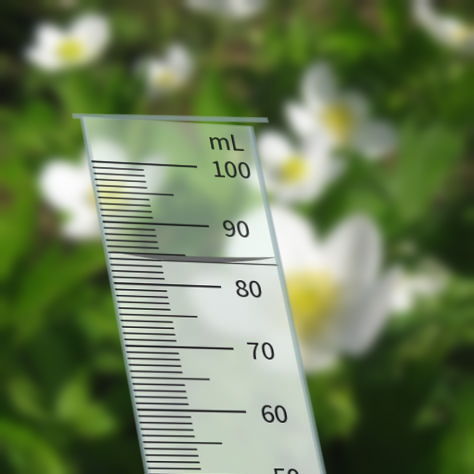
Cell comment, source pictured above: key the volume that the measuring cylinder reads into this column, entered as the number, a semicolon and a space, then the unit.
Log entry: 84; mL
